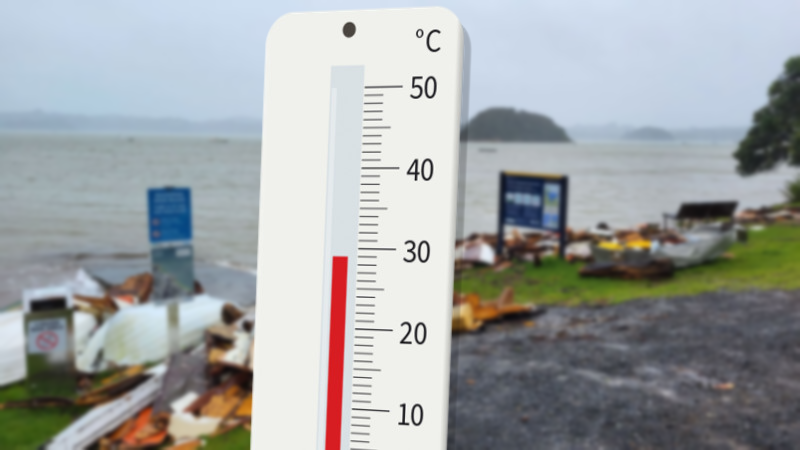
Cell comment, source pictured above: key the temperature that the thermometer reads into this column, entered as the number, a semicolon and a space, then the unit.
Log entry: 29; °C
